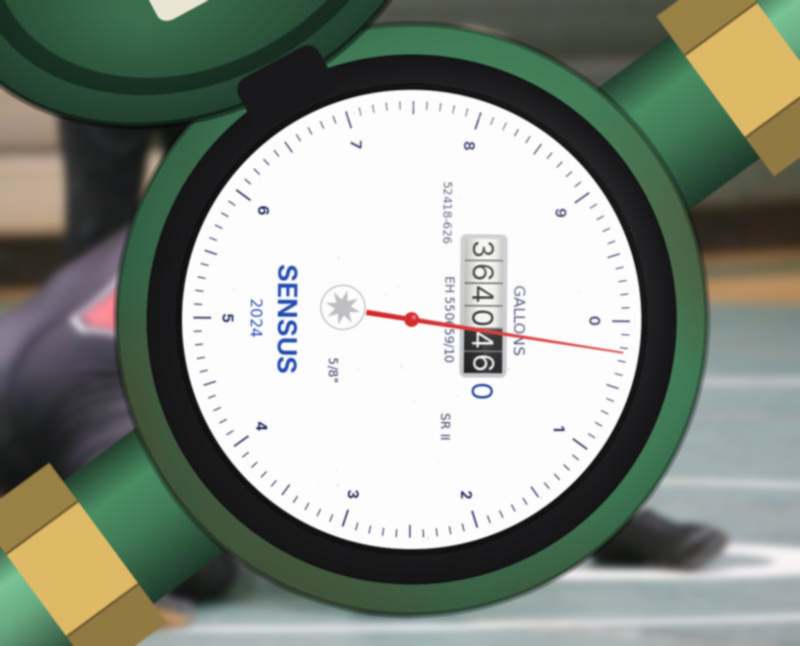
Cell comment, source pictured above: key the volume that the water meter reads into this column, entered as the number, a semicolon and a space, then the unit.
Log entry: 3640460.2; gal
